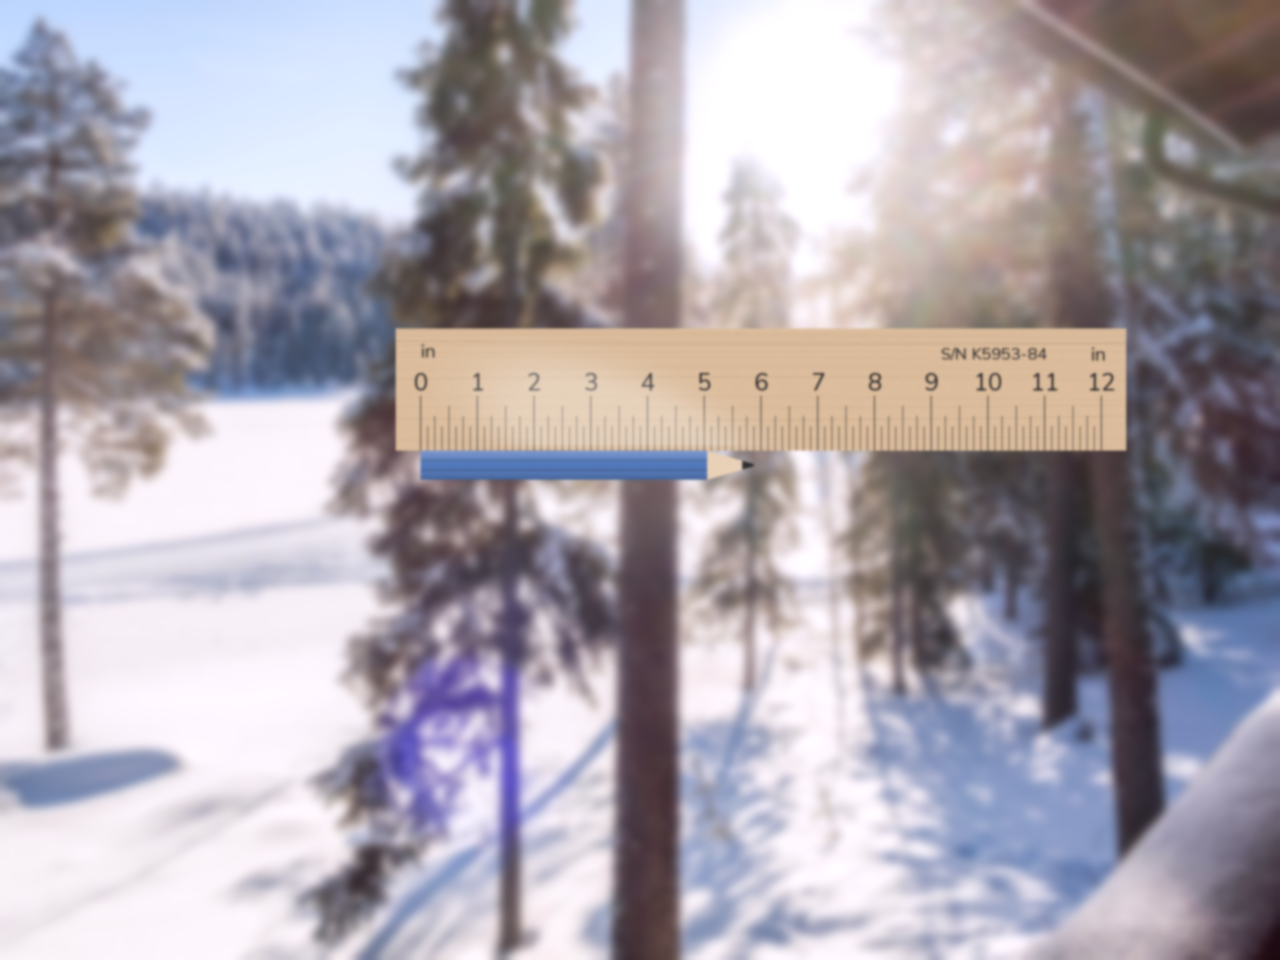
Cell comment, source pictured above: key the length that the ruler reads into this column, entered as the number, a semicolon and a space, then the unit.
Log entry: 5.875; in
